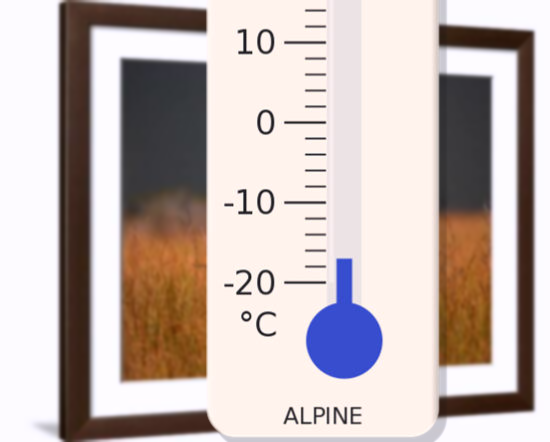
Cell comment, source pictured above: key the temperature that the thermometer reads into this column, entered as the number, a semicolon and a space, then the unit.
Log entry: -17; °C
